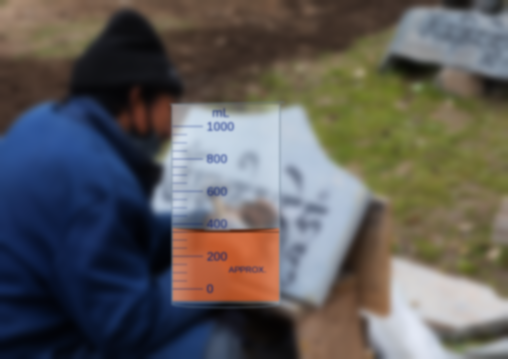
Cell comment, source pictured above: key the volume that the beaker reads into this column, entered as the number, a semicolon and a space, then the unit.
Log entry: 350; mL
